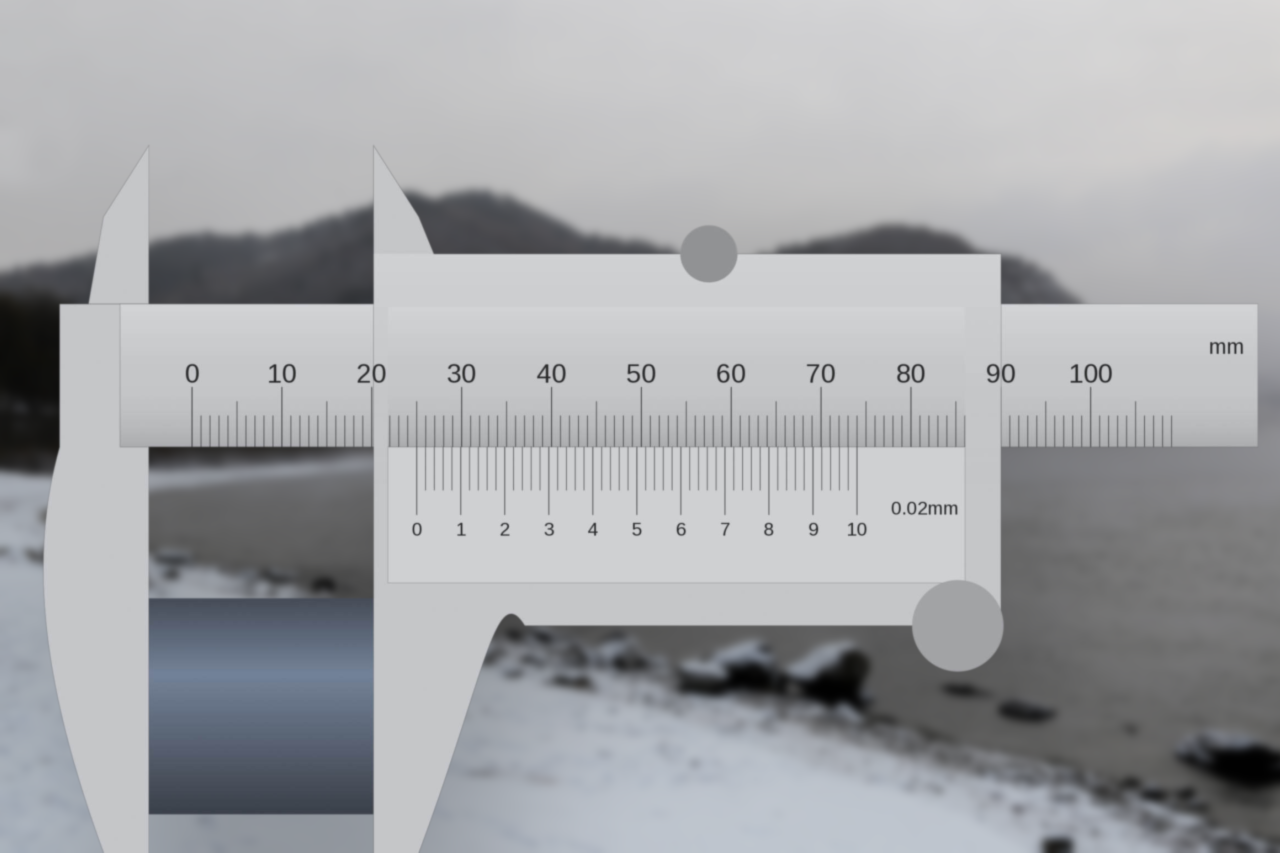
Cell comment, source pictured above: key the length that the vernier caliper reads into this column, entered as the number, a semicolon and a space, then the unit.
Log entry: 25.0; mm
